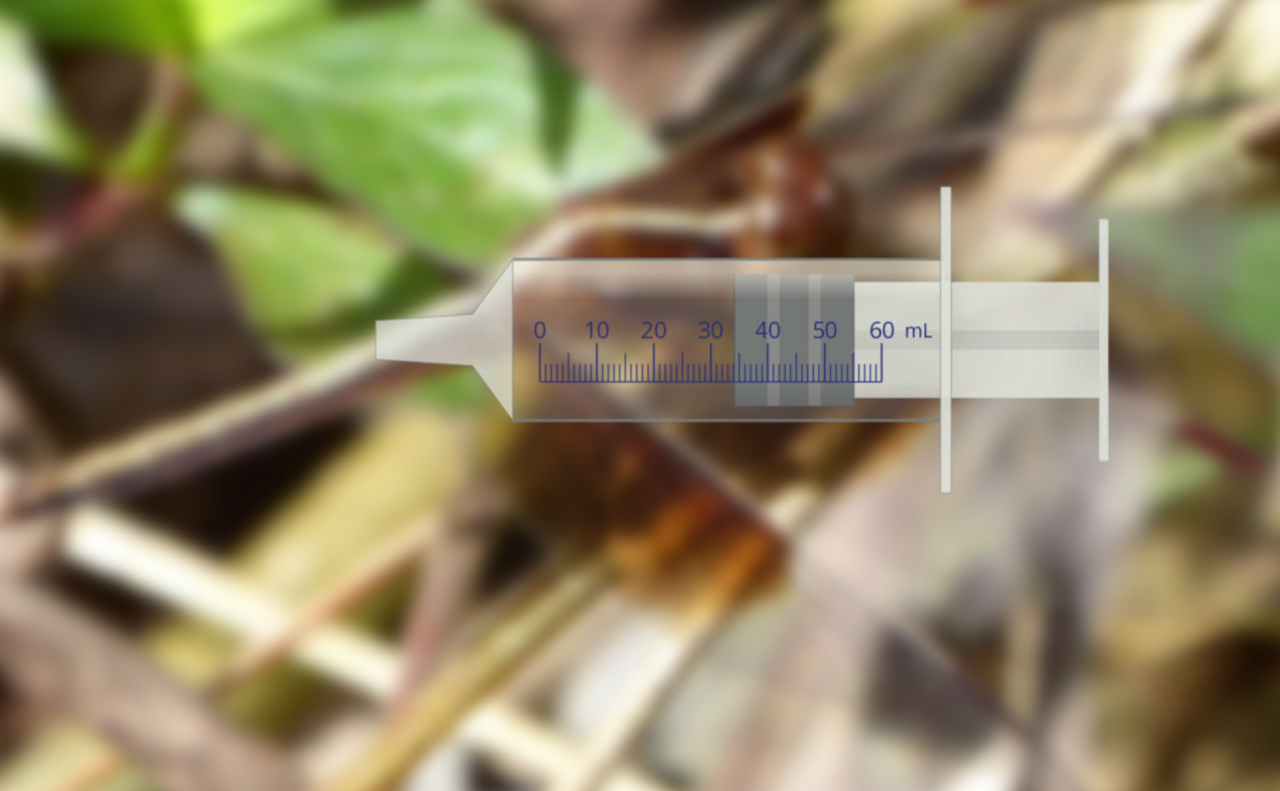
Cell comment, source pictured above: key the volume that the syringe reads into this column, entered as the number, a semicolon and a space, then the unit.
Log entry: 34; mL
